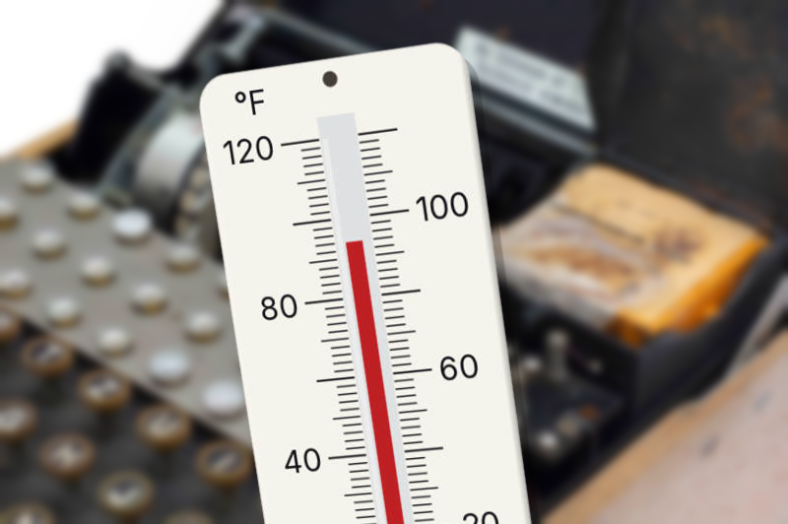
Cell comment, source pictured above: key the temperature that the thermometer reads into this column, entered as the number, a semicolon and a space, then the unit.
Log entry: 94; °F
